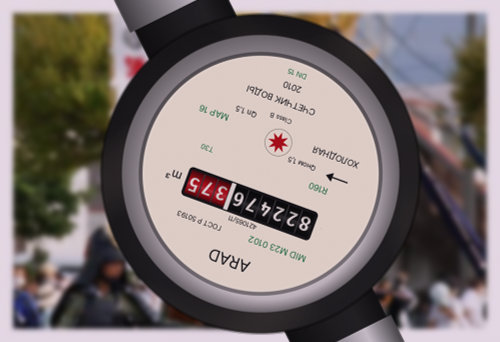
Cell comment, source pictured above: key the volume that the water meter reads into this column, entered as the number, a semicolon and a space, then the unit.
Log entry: 822476.375; m³
